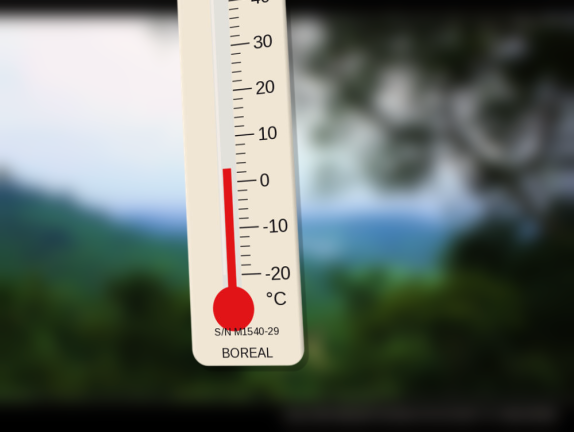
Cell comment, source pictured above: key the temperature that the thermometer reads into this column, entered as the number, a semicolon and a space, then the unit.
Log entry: 3; °C
